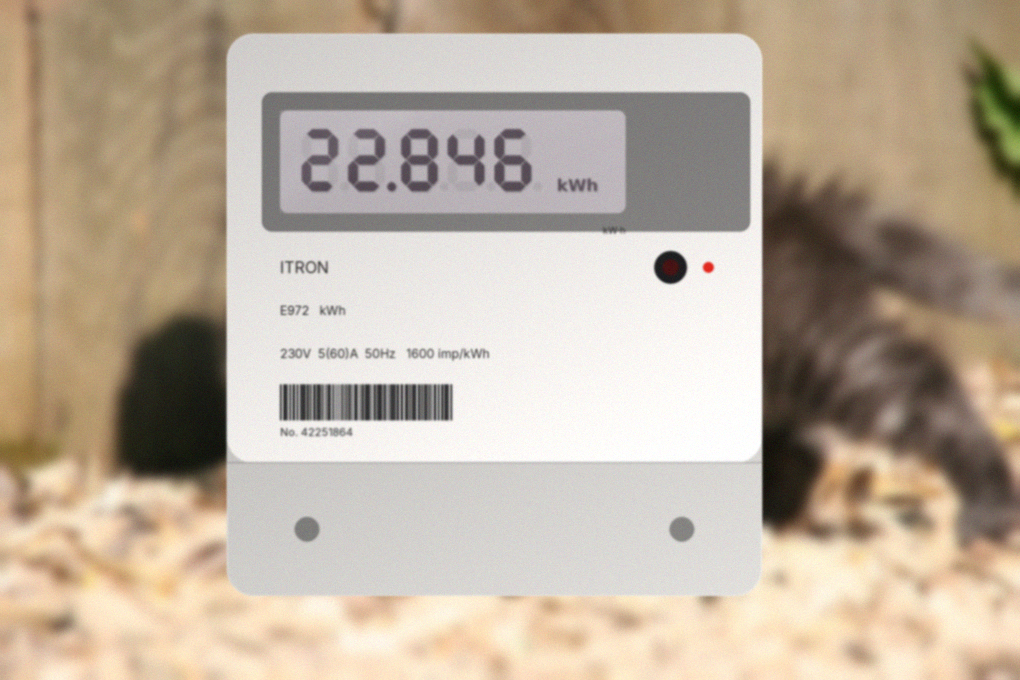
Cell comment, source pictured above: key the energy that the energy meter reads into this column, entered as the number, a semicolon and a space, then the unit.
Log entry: 22.846; kWh
